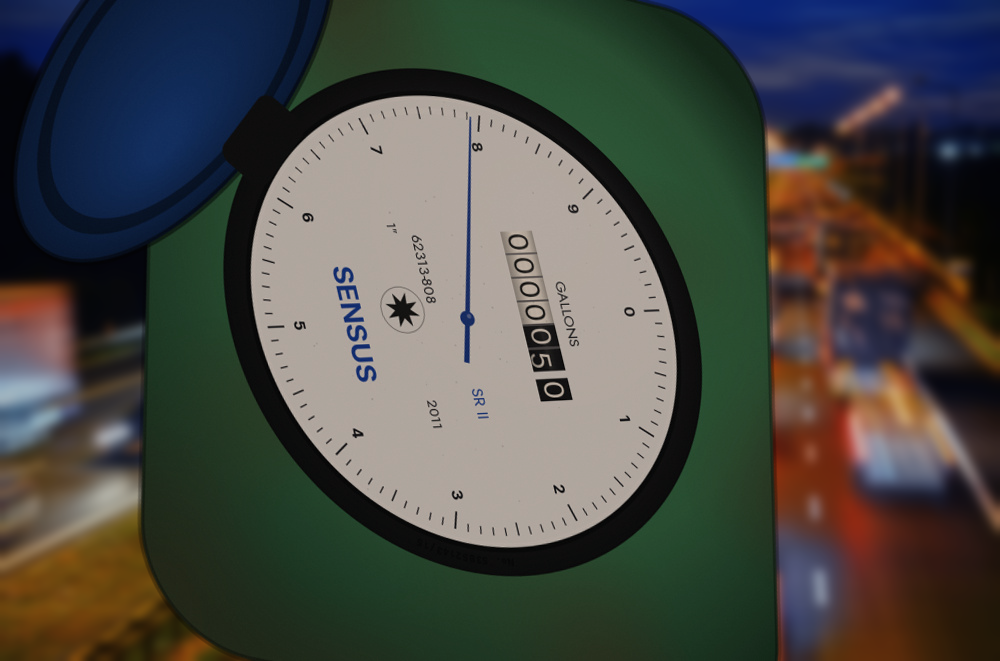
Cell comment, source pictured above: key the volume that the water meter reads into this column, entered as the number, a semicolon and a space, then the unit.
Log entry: 47.9; gal
